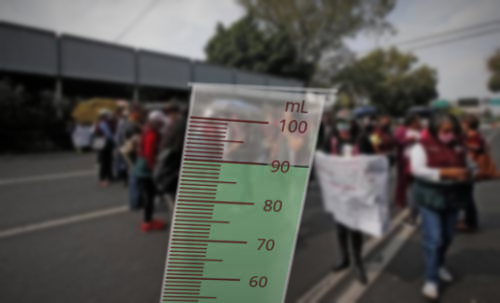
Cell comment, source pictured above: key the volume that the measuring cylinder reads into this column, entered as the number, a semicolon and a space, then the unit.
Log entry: 90; mL
